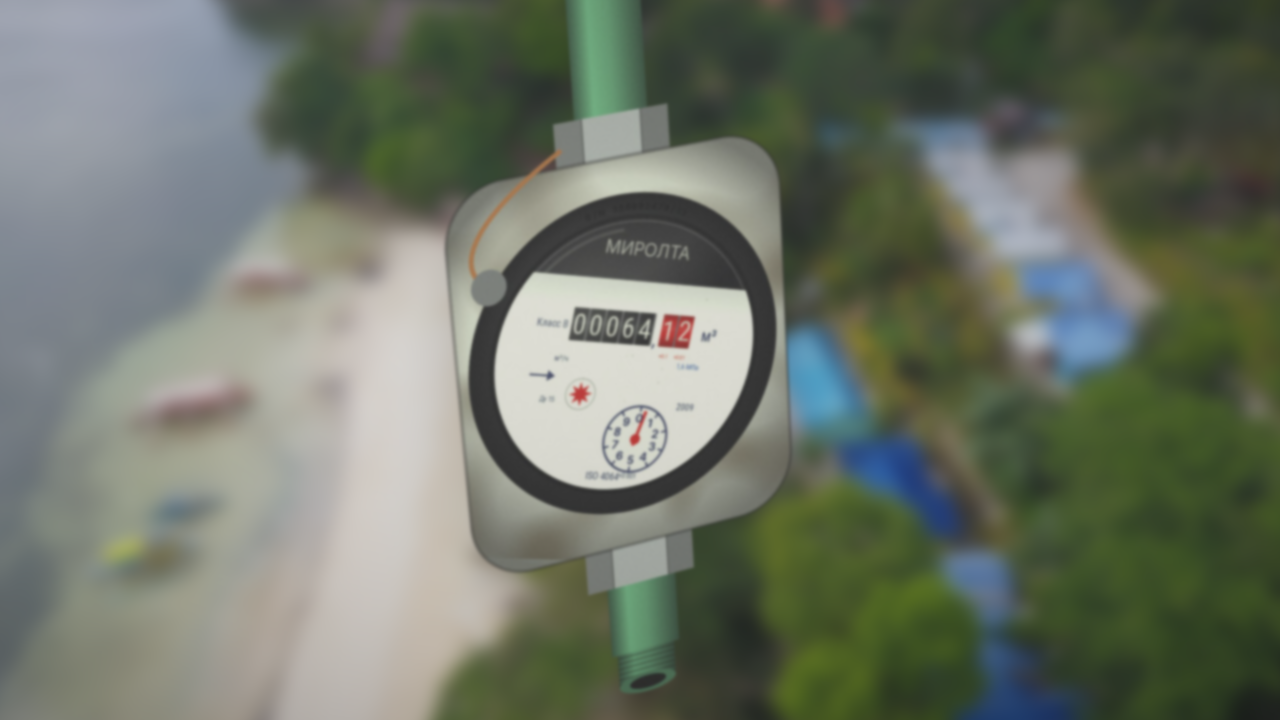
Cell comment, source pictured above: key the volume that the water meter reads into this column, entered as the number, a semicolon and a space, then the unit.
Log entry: 64.120; m³
